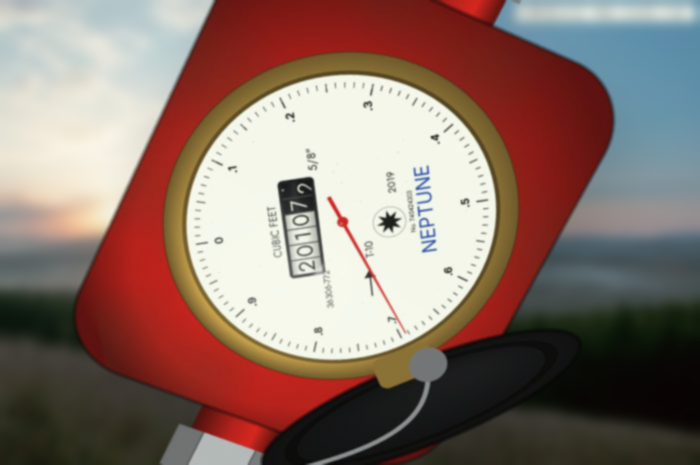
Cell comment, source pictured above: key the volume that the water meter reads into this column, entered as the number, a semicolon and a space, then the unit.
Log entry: 201071.69; ft³
